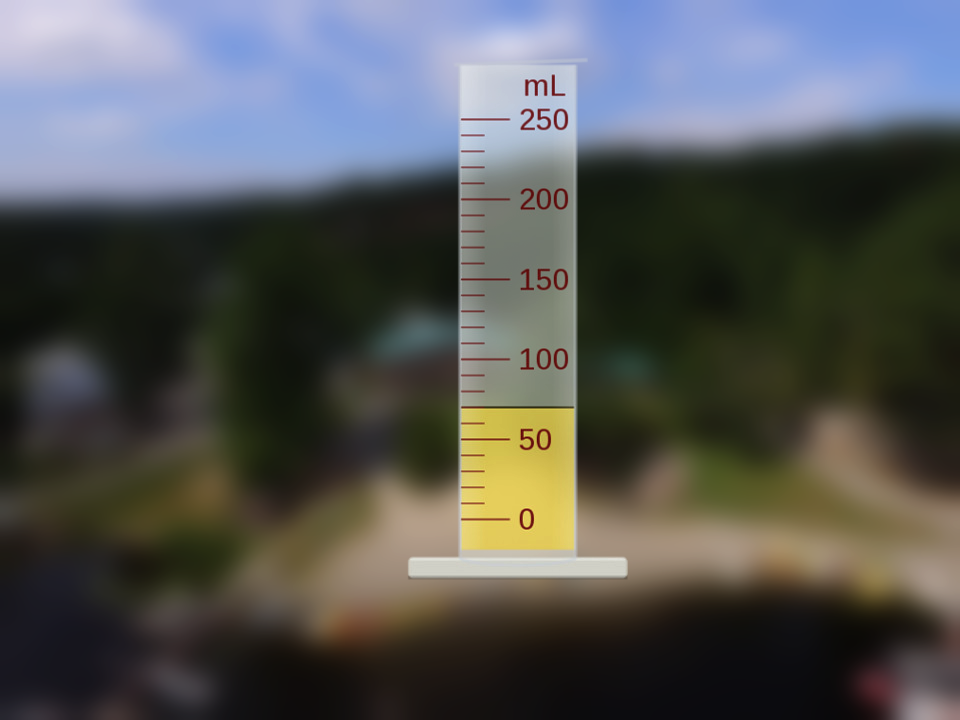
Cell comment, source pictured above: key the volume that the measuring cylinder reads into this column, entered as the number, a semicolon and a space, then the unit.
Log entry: 70; mL
